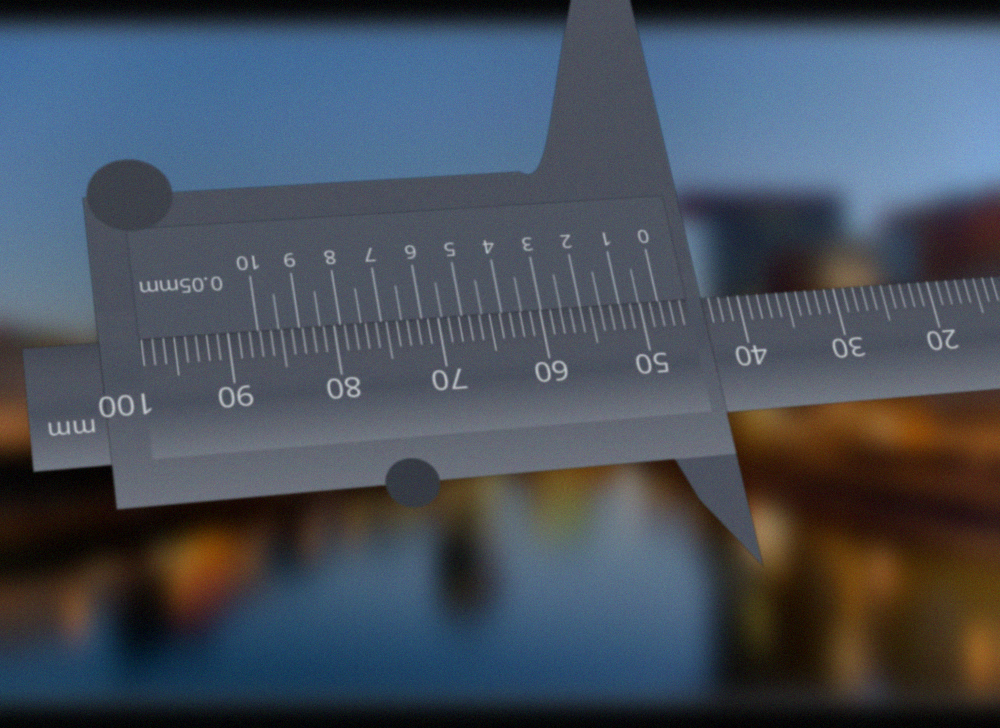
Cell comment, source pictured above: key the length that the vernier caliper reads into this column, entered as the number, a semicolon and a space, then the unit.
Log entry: 48.2; mm
